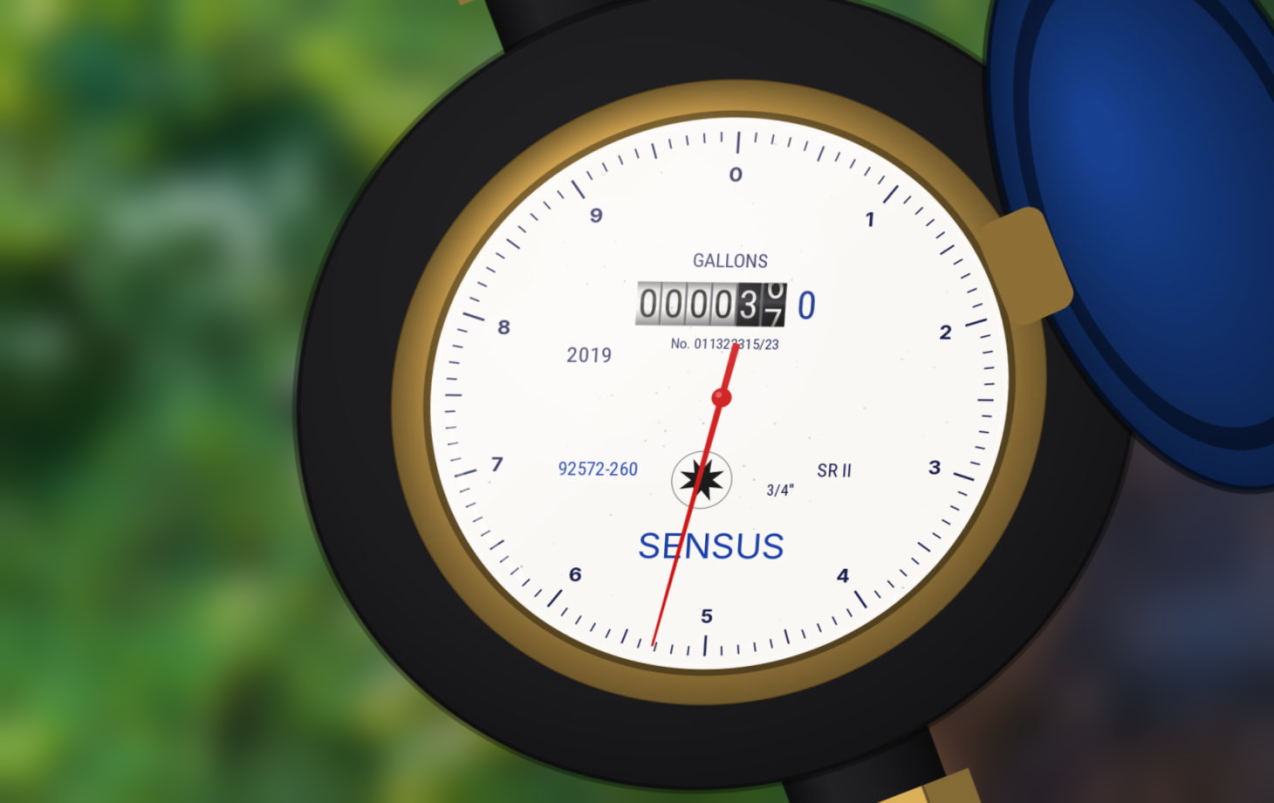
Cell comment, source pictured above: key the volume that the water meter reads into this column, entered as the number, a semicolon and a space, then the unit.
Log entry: 365.3; gal
